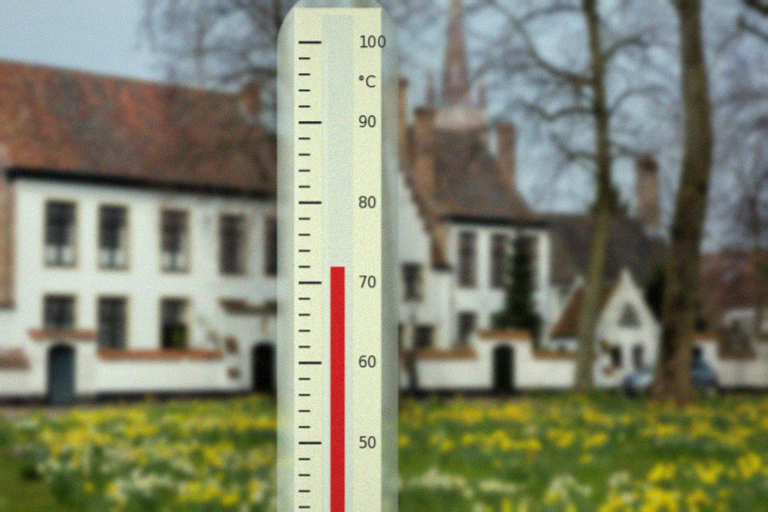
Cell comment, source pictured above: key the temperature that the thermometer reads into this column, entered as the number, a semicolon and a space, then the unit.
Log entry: 72; °C
